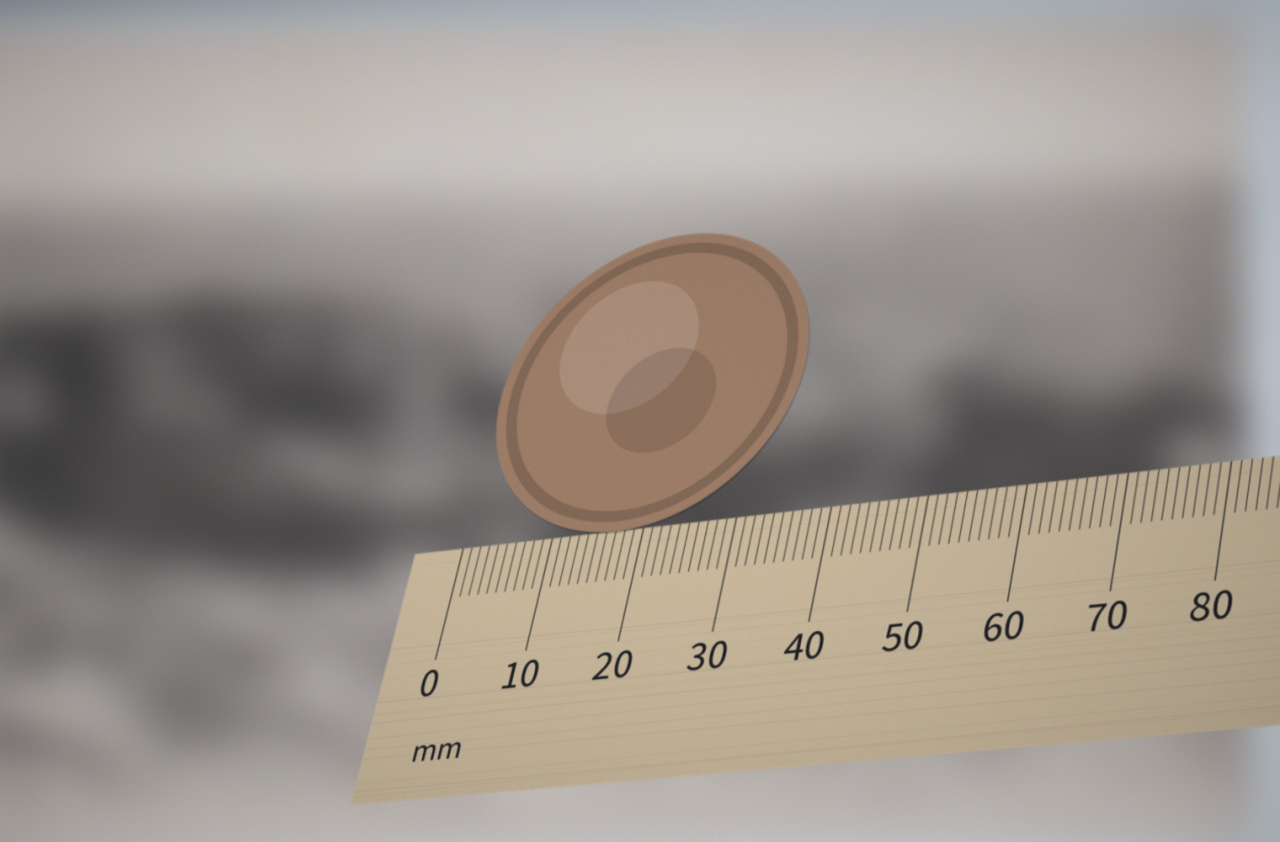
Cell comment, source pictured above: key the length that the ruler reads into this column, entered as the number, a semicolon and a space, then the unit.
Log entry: 34; mm
